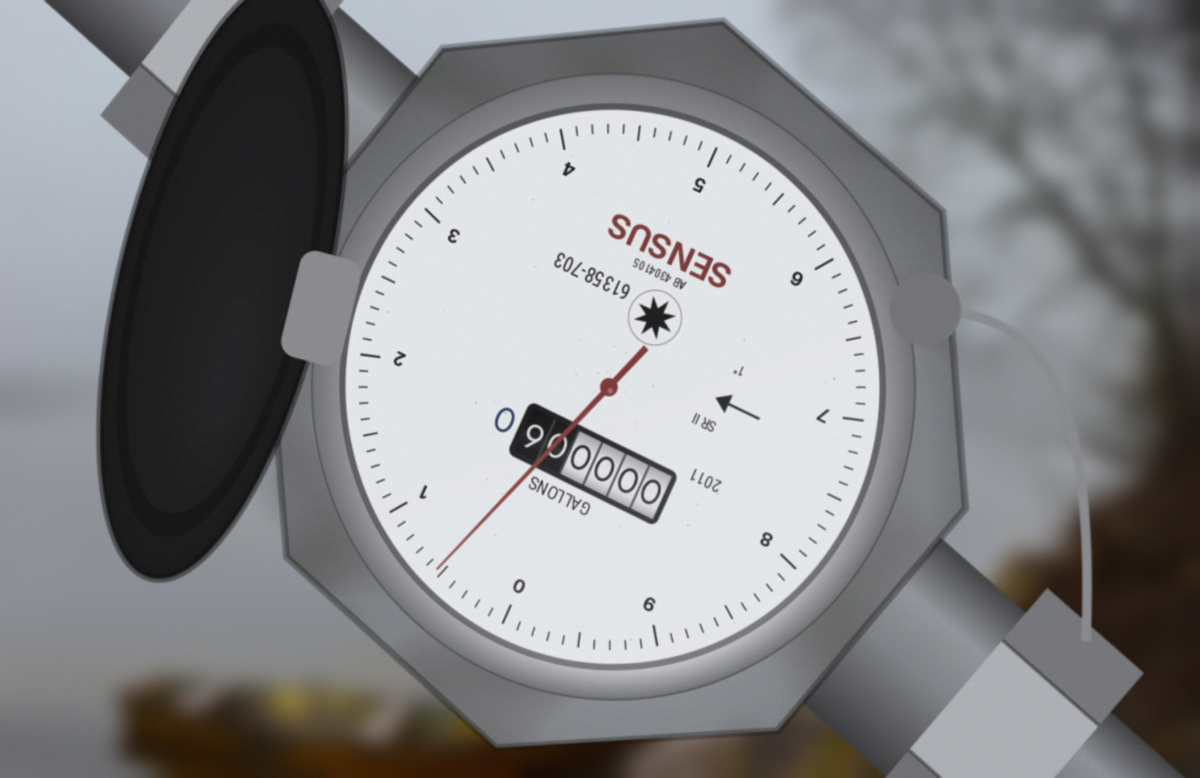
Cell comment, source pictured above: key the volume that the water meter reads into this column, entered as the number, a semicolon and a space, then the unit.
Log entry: 60.5; gal
